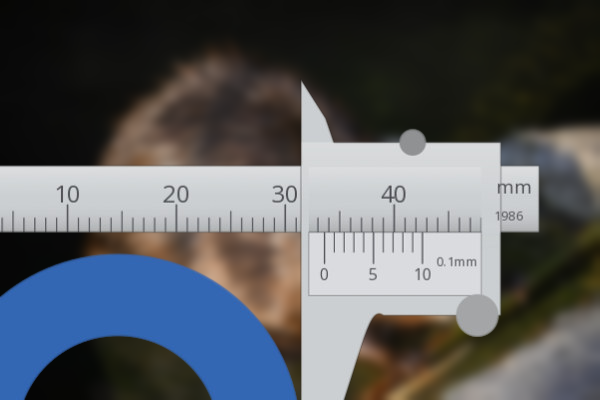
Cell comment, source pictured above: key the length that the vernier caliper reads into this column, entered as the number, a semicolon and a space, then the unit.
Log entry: 33.6; mm
